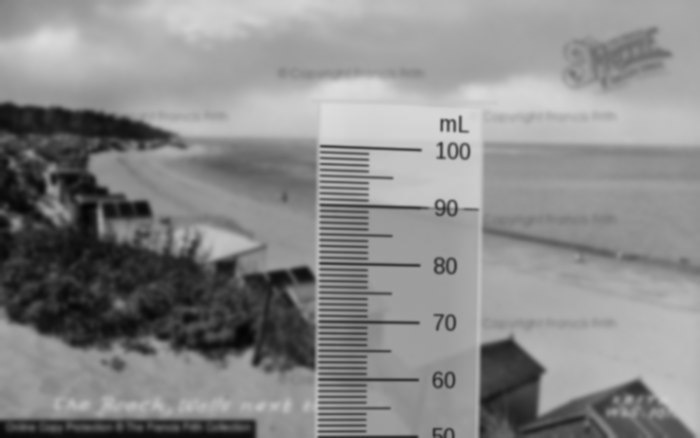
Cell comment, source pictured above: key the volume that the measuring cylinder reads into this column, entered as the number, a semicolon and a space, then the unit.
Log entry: 90; mL
